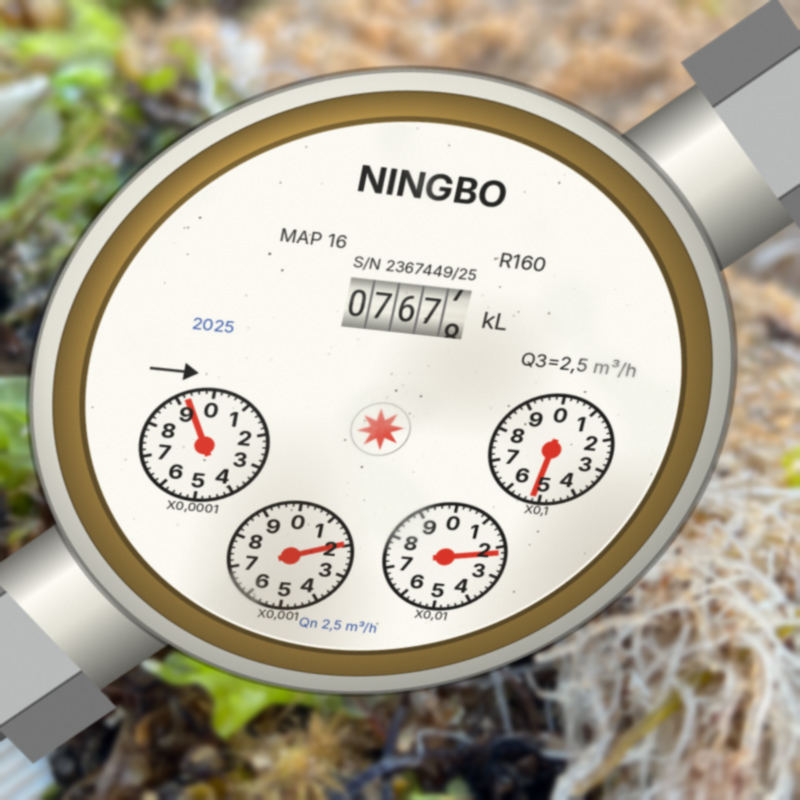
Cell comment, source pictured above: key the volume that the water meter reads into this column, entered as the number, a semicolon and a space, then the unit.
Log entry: 7677.5219; kL
